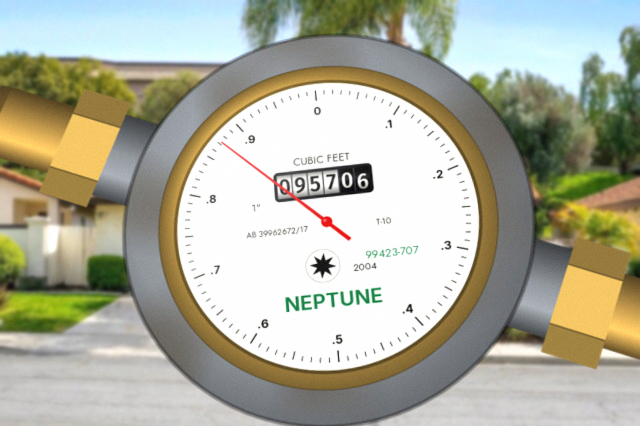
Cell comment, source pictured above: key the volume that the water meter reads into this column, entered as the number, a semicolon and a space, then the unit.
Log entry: 95705.87; ft³
